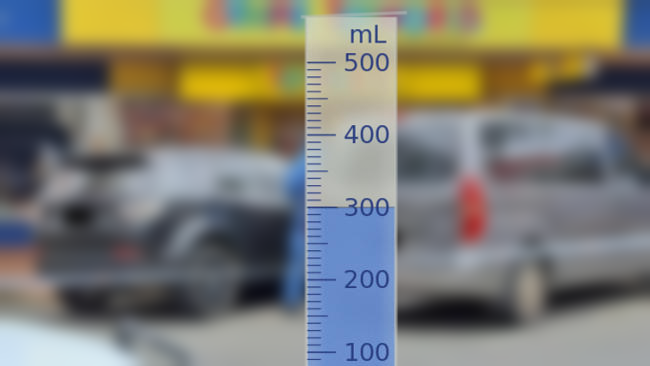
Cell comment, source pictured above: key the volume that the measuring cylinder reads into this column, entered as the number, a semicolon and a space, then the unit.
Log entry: 300; mL
